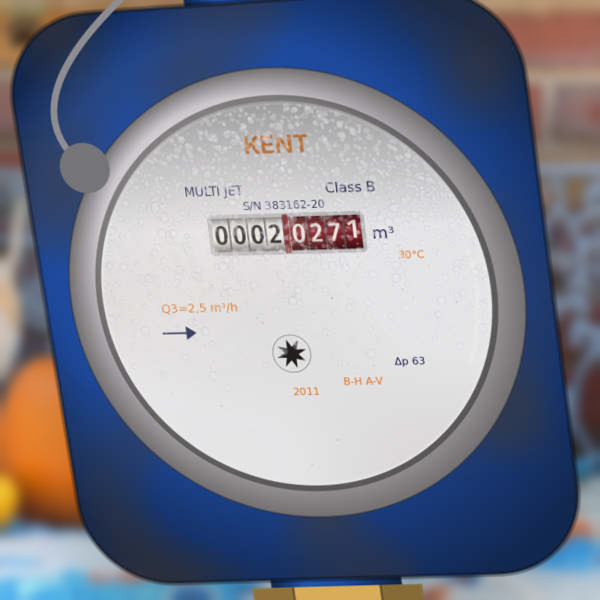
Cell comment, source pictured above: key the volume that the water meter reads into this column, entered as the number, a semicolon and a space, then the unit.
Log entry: 2.0271; m³
